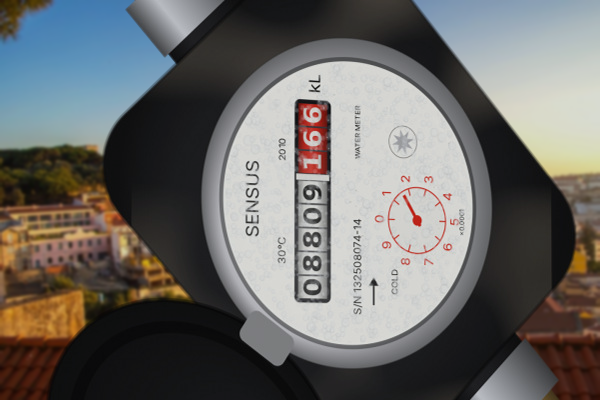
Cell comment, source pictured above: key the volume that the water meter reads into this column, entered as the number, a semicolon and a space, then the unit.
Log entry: 8809.1661; kL
